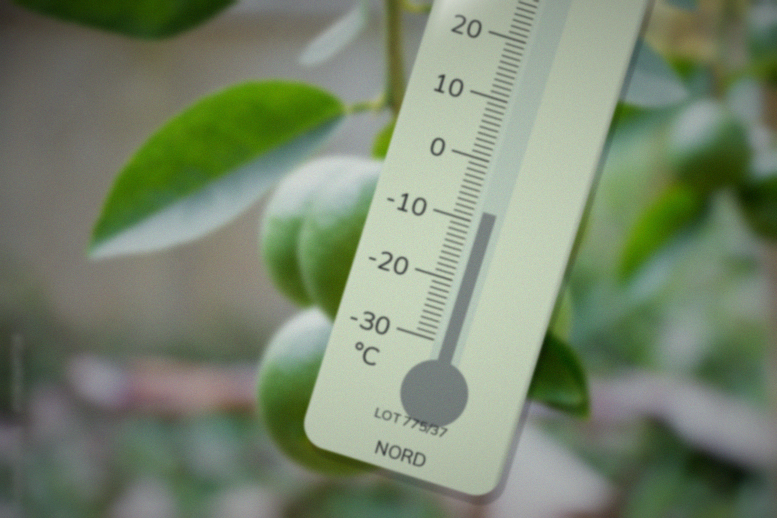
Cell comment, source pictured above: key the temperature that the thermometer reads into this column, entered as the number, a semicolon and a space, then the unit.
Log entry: -8; °C
